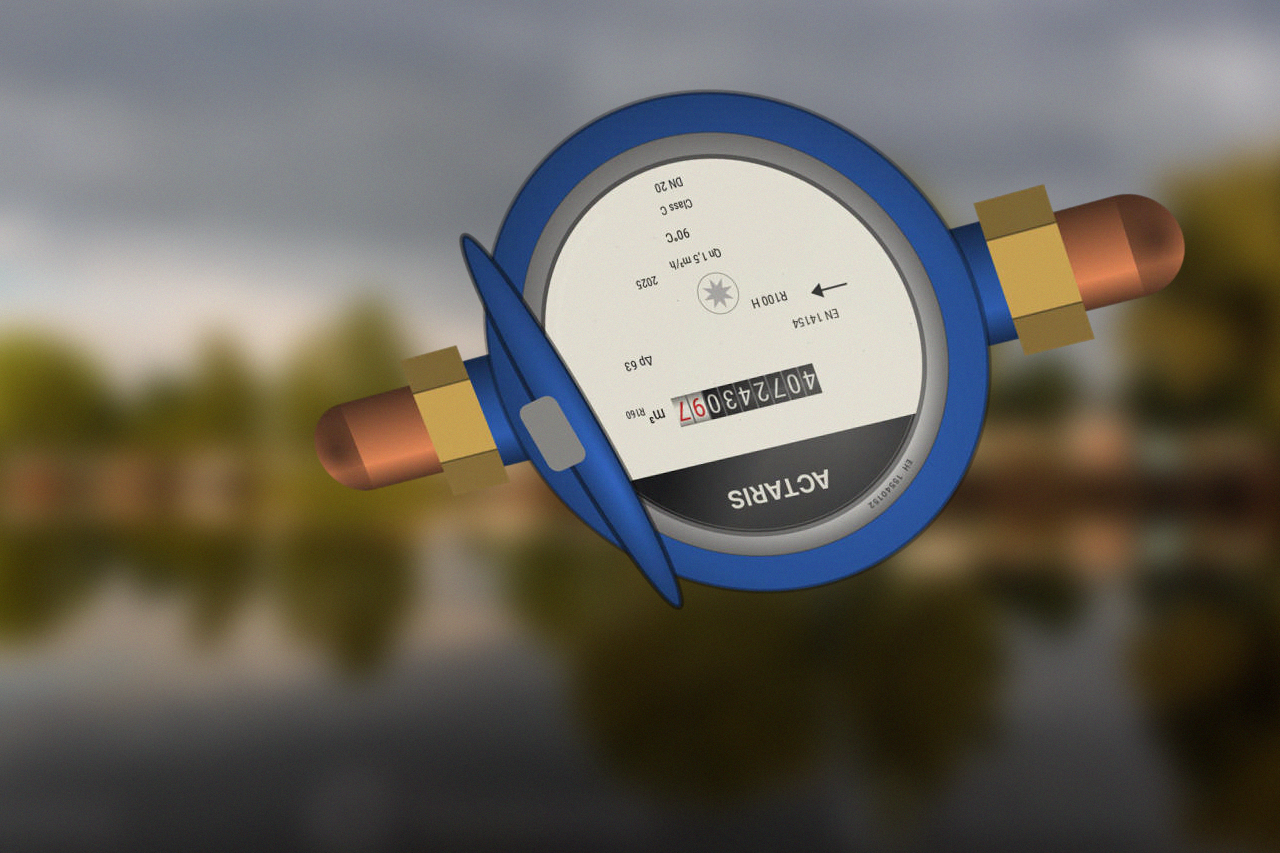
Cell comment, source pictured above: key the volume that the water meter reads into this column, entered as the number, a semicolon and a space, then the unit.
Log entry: 4072430.97; m³
